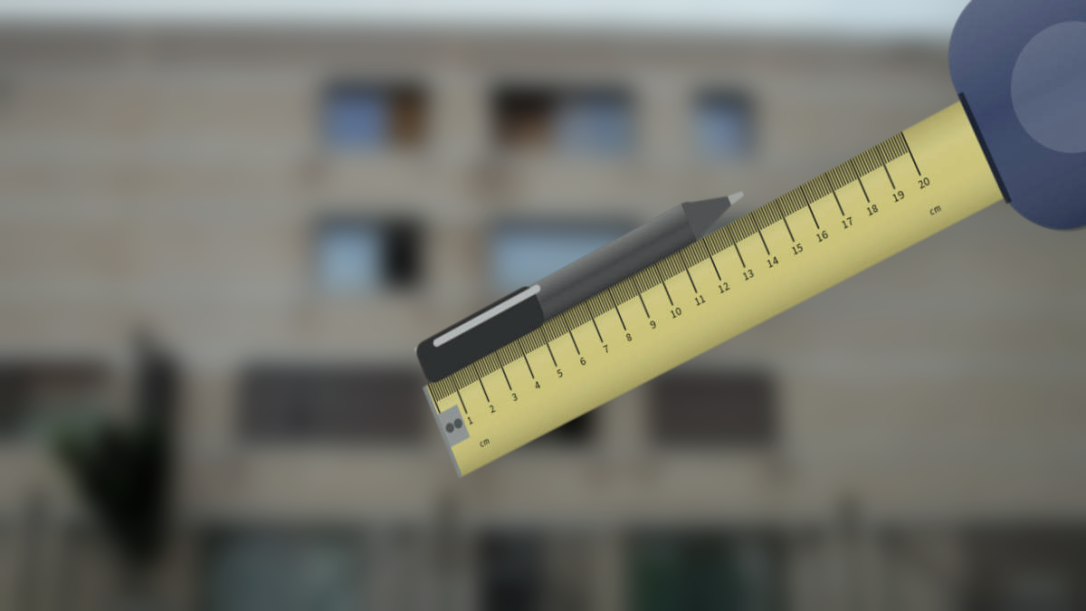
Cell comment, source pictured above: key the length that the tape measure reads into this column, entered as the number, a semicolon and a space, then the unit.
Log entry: 14; cm
